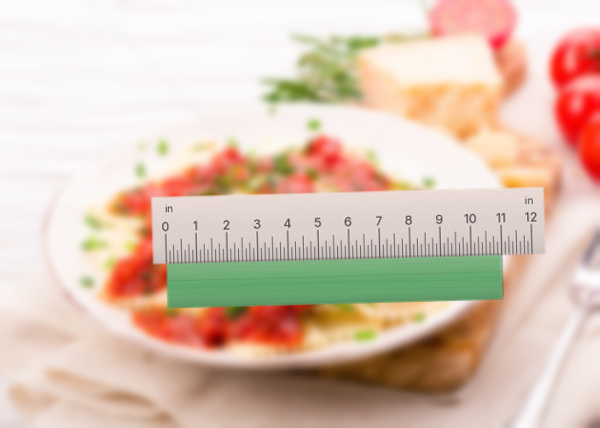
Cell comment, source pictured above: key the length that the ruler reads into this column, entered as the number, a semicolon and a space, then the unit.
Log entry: 11; in
